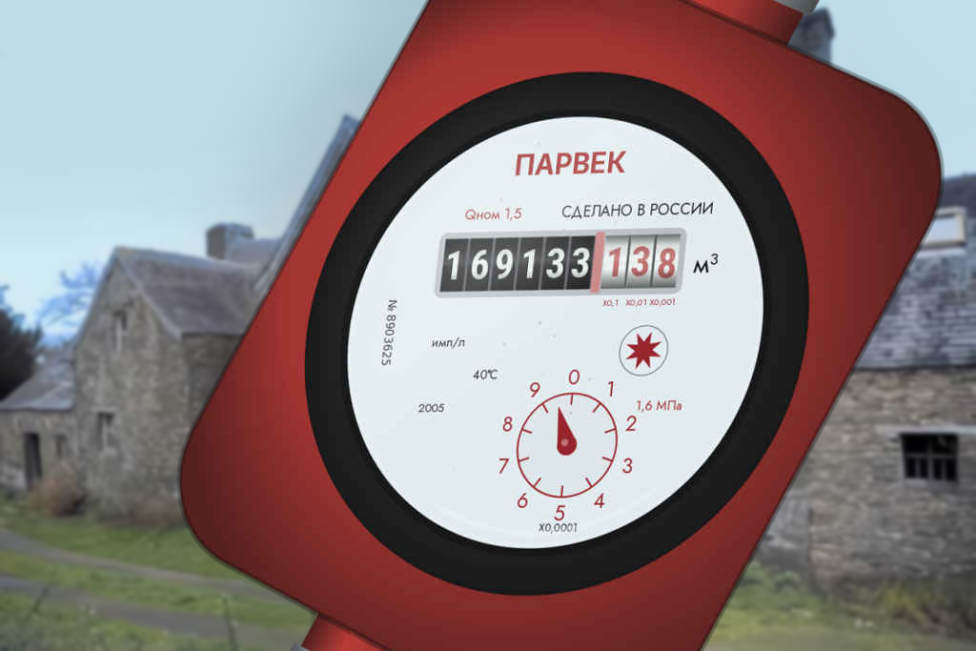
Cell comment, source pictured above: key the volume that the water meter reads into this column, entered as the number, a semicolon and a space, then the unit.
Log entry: 169133.1379; m³
